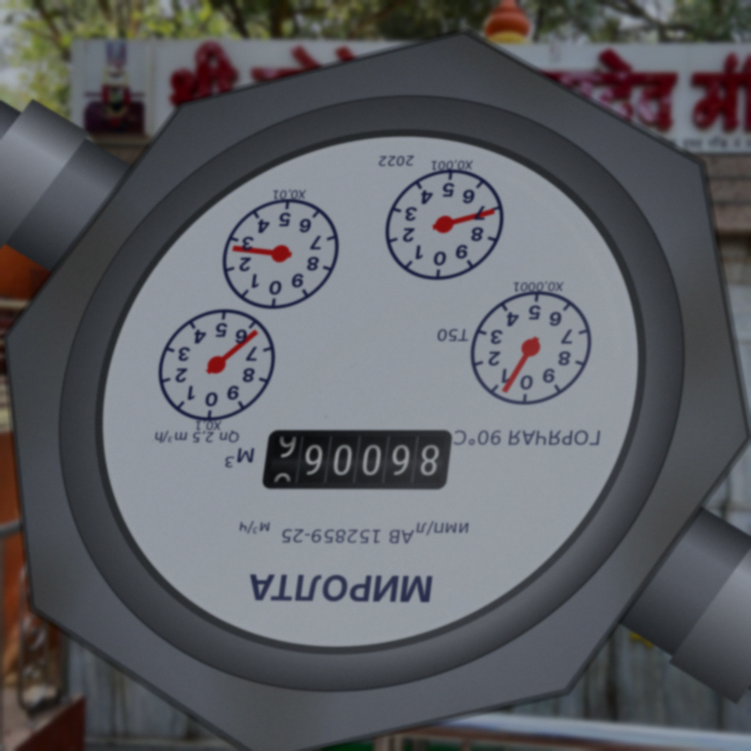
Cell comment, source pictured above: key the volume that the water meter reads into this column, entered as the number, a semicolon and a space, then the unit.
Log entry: 860065.6270; m³
